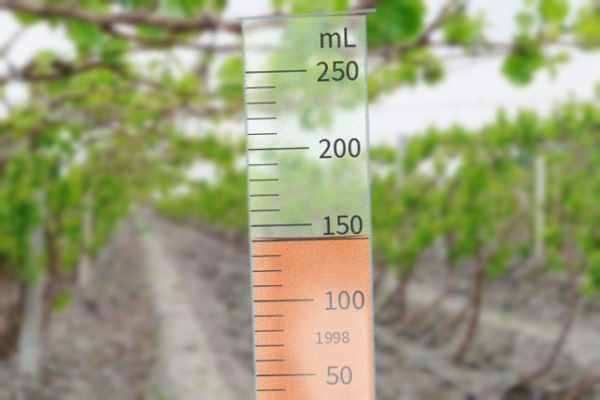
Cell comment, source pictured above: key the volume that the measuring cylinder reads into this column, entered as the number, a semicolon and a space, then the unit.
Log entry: 140; mL
